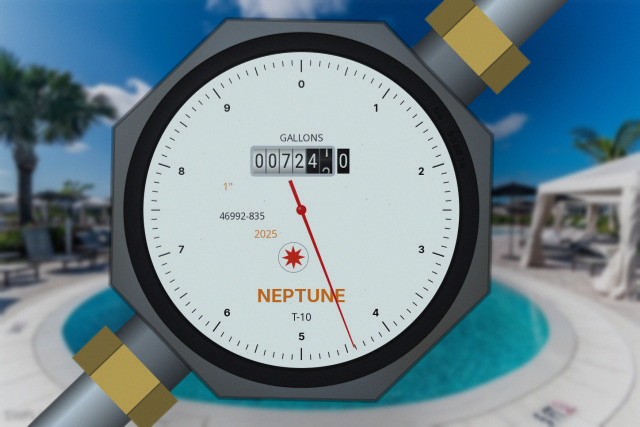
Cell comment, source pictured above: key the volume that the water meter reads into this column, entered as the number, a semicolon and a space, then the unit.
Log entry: 72414.4; gal
